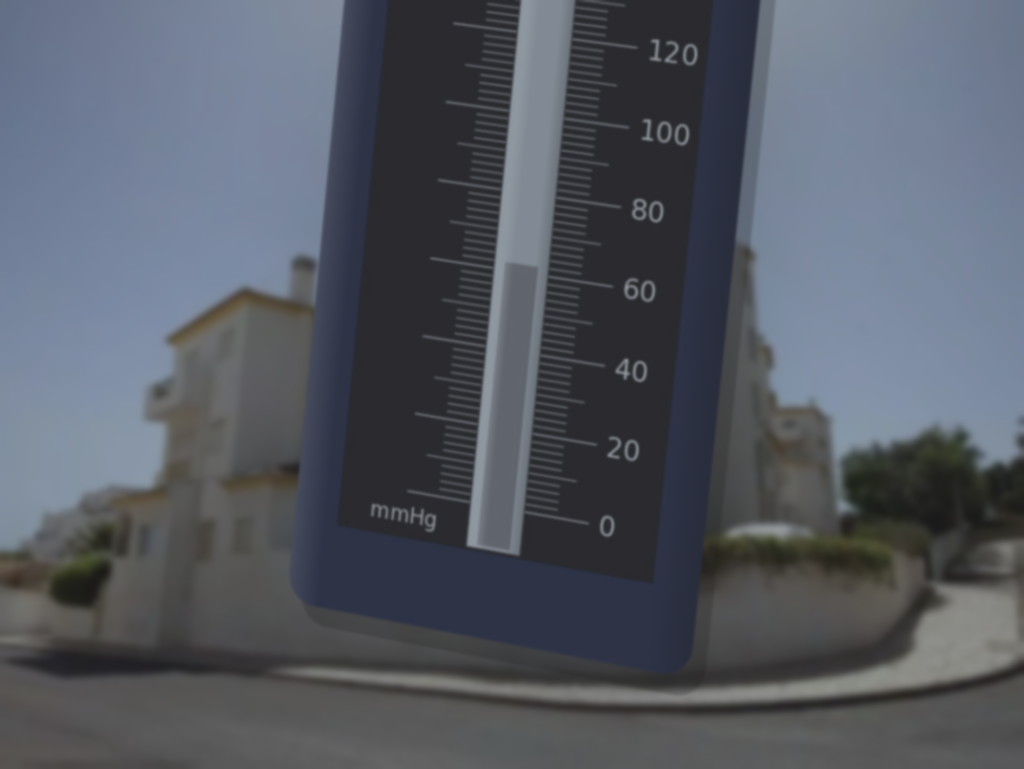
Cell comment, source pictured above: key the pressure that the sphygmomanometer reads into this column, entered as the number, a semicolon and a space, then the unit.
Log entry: 62; mmHg
